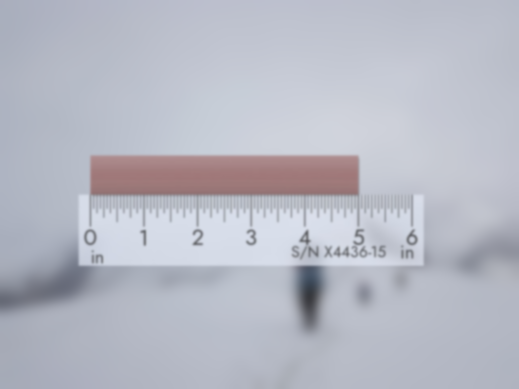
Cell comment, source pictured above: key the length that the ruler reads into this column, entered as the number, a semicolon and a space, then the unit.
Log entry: 5; in
